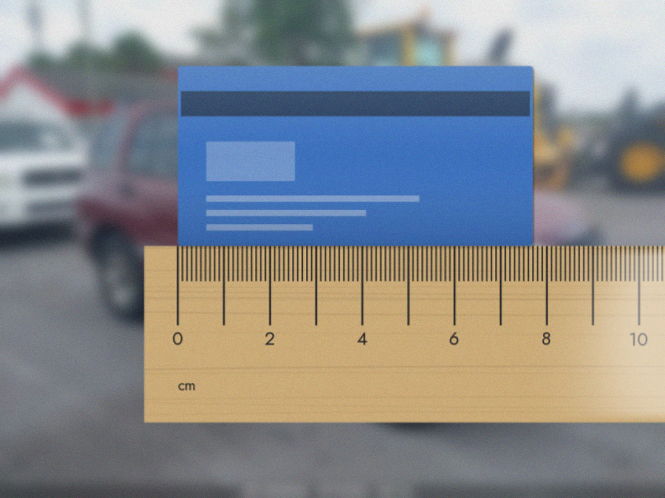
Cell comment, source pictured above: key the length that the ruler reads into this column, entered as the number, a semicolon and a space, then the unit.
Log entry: 7.7; cm
